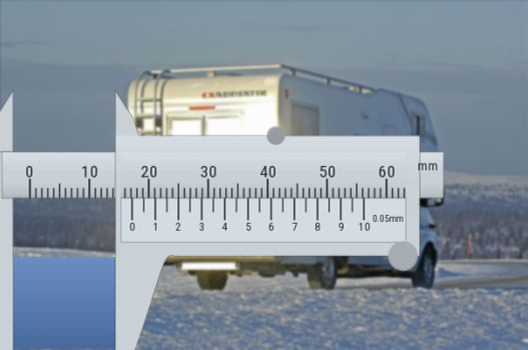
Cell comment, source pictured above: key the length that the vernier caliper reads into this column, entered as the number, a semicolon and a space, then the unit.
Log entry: 17.2; mm
